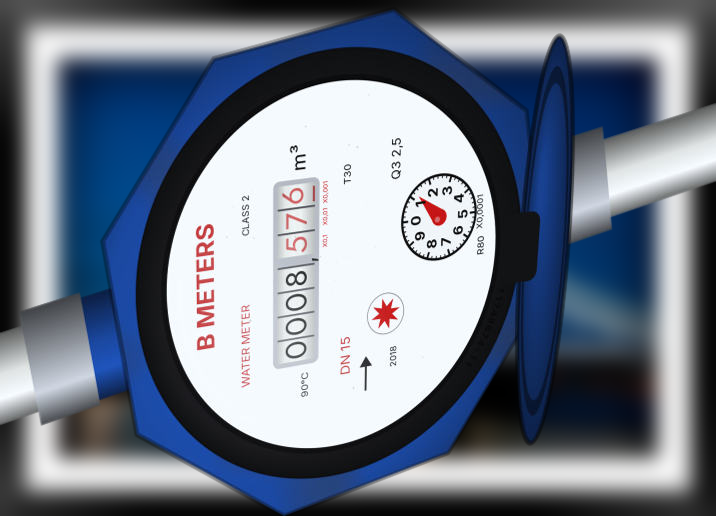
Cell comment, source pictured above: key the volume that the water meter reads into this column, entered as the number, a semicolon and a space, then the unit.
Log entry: 8.5761; m³
